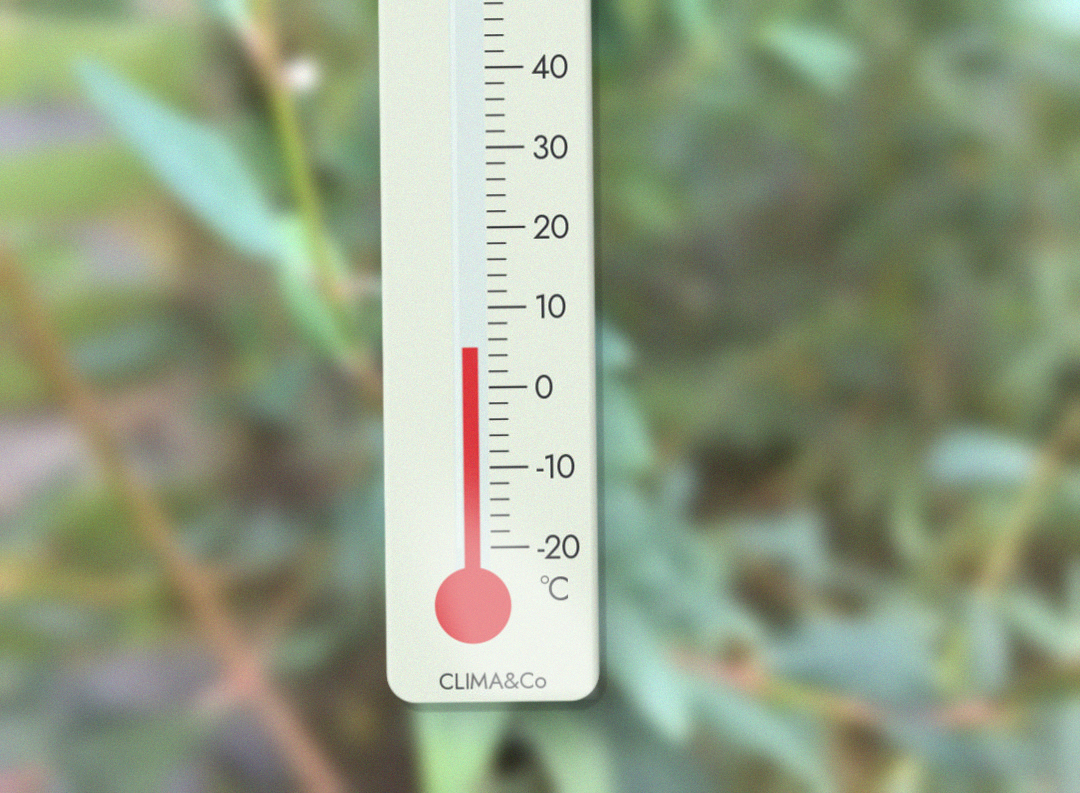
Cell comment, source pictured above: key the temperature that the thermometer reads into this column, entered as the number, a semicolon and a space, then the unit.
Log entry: 5; °C
